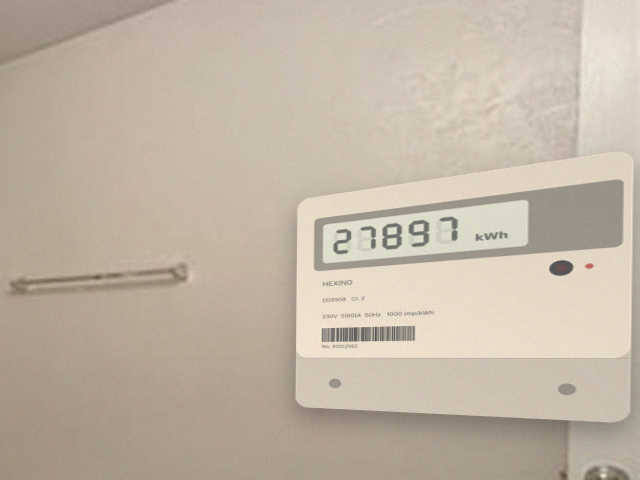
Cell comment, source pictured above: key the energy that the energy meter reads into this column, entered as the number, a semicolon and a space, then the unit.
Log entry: 27897; kWh
